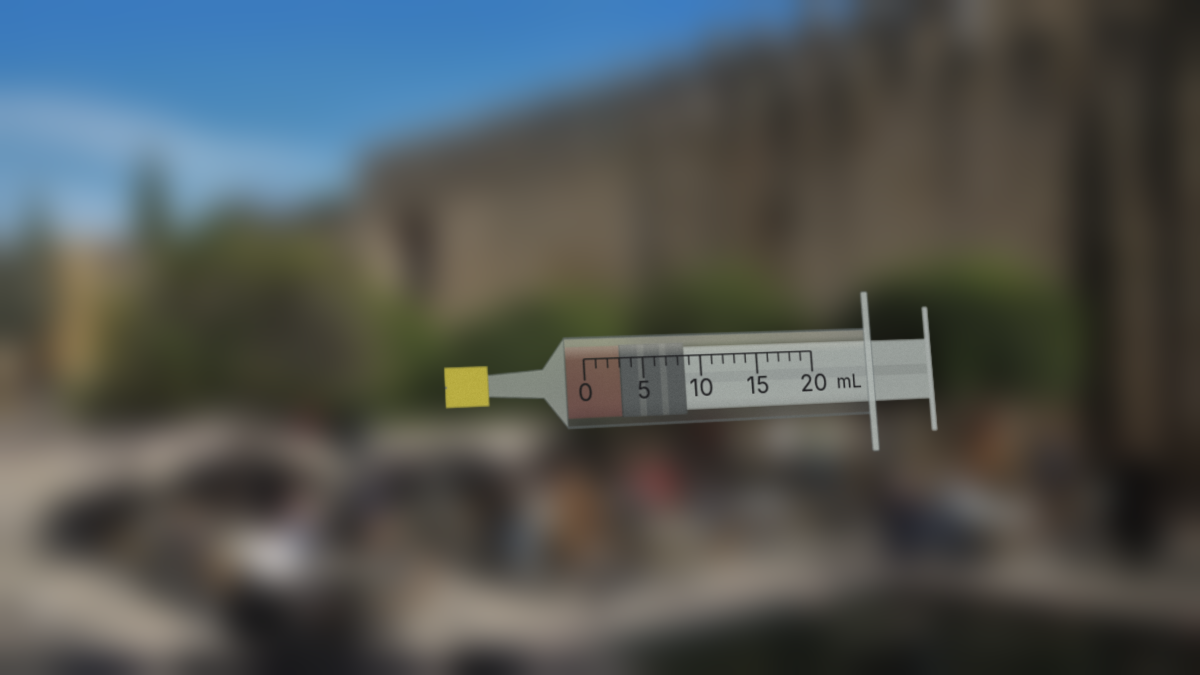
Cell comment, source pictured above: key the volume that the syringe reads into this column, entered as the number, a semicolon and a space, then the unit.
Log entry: 3; mL
